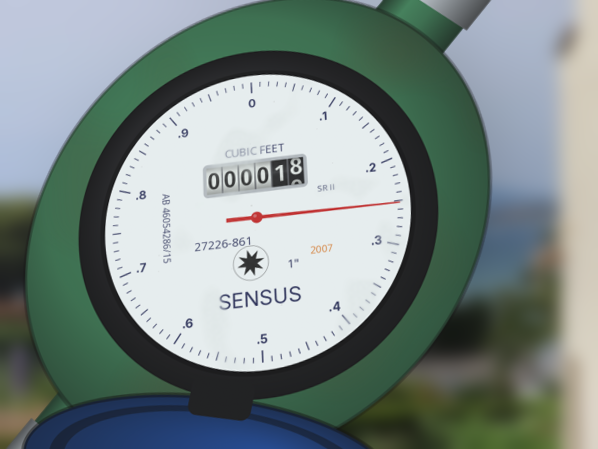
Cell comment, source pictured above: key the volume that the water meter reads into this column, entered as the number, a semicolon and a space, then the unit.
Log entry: 18.25; ft³
